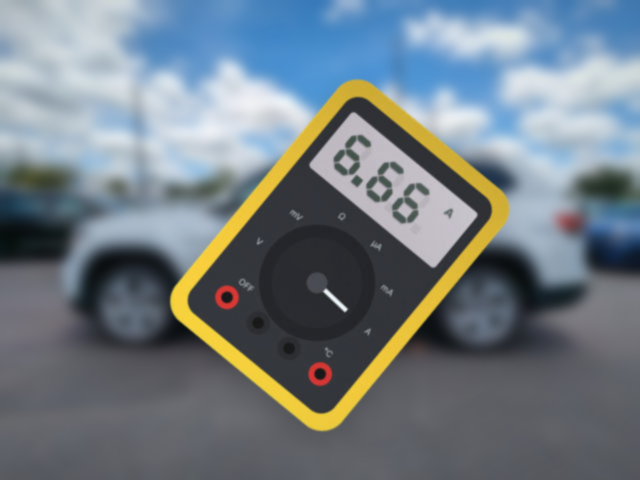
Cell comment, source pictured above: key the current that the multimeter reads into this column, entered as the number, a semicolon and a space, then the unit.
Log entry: 6.66; A
